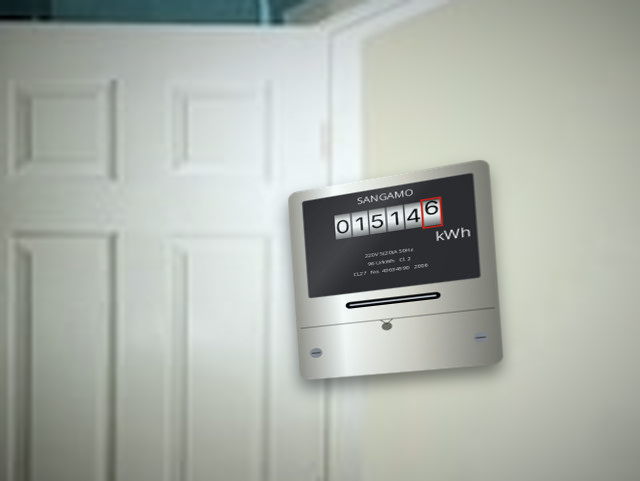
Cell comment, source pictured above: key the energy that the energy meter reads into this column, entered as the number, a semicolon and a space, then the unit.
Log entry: 1514.6; kWh
